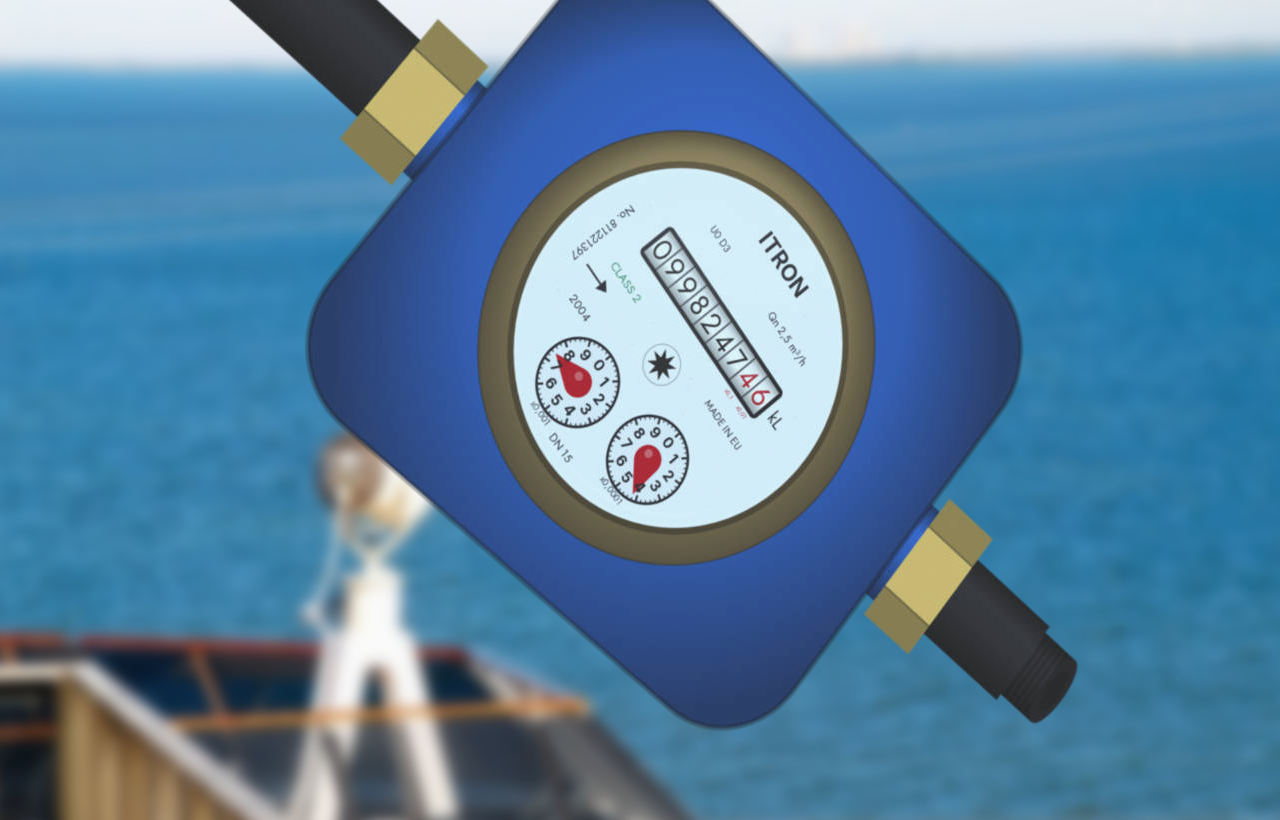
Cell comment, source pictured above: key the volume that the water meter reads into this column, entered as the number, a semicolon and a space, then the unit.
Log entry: 998247.4674; kL
